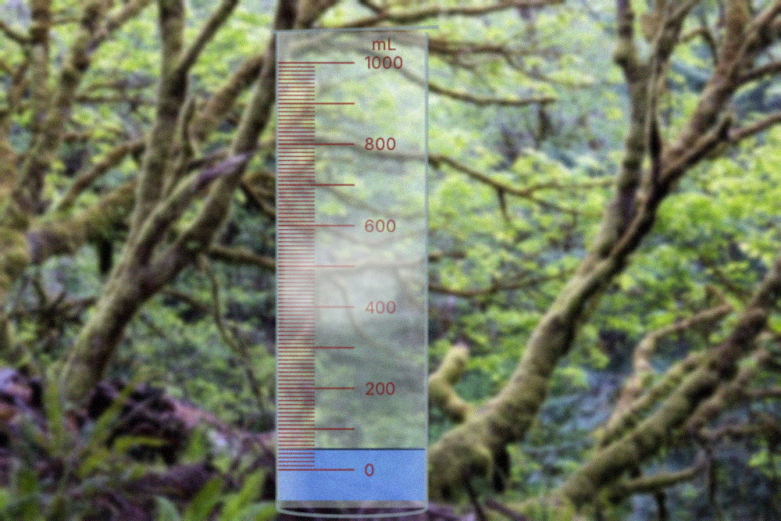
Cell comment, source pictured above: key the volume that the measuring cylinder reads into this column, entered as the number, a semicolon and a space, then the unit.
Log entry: 50; mL
